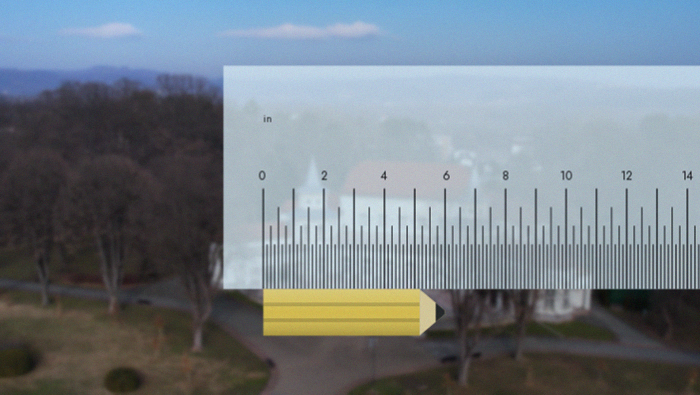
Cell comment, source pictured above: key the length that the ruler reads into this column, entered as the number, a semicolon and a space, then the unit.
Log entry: 6; in
